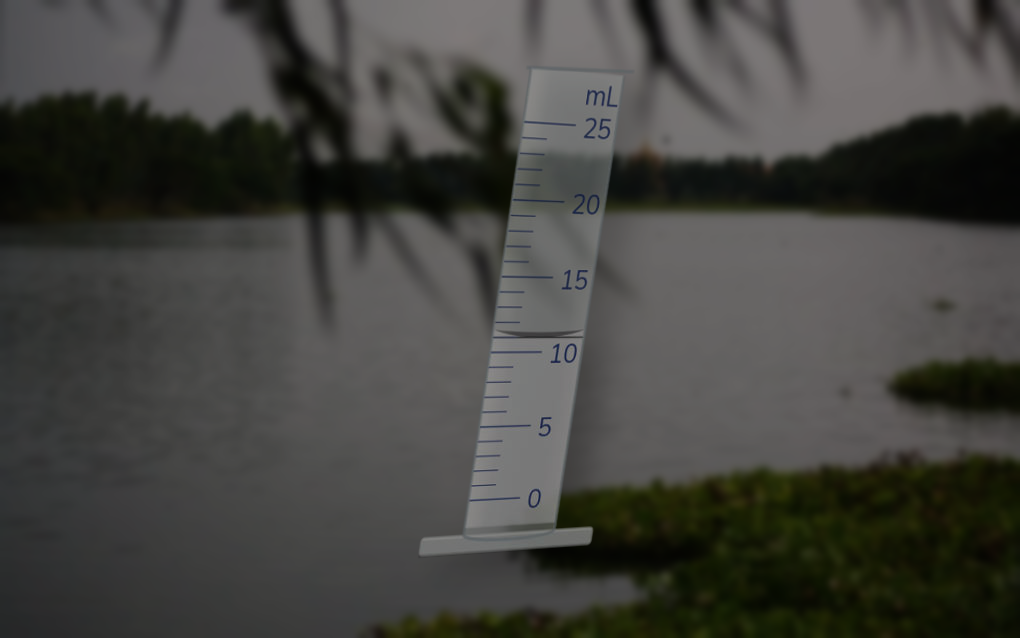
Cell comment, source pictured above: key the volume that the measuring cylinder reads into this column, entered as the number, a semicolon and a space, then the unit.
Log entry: 11; mL
